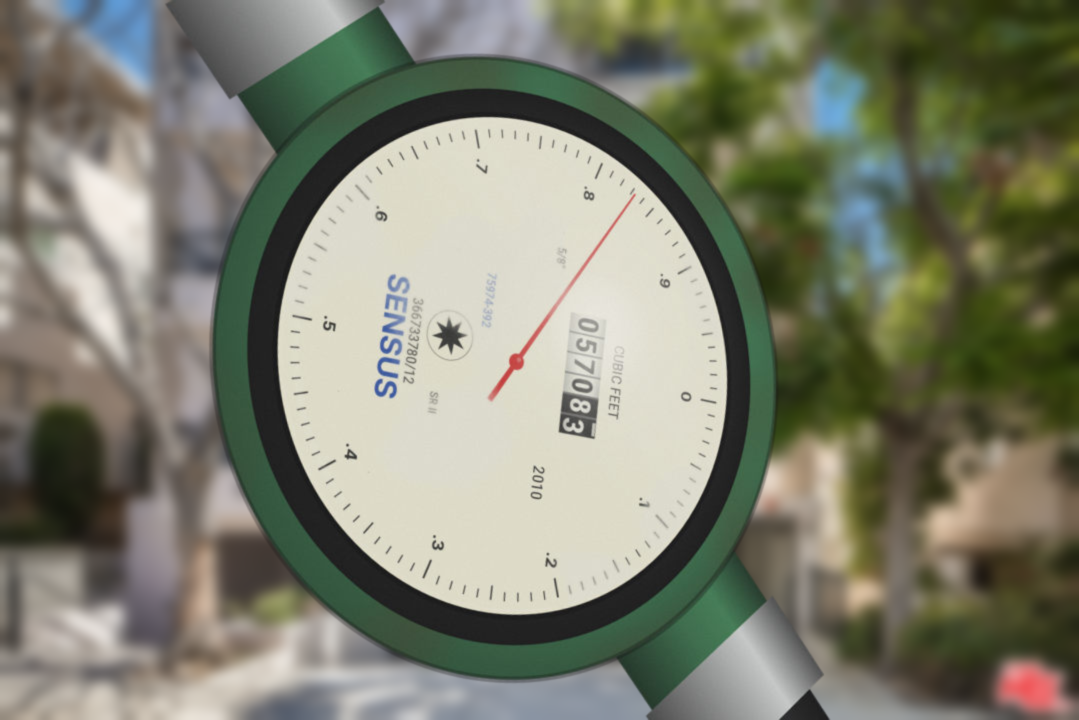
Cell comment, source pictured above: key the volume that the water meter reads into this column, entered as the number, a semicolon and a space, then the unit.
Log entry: 57082.83; ft³
